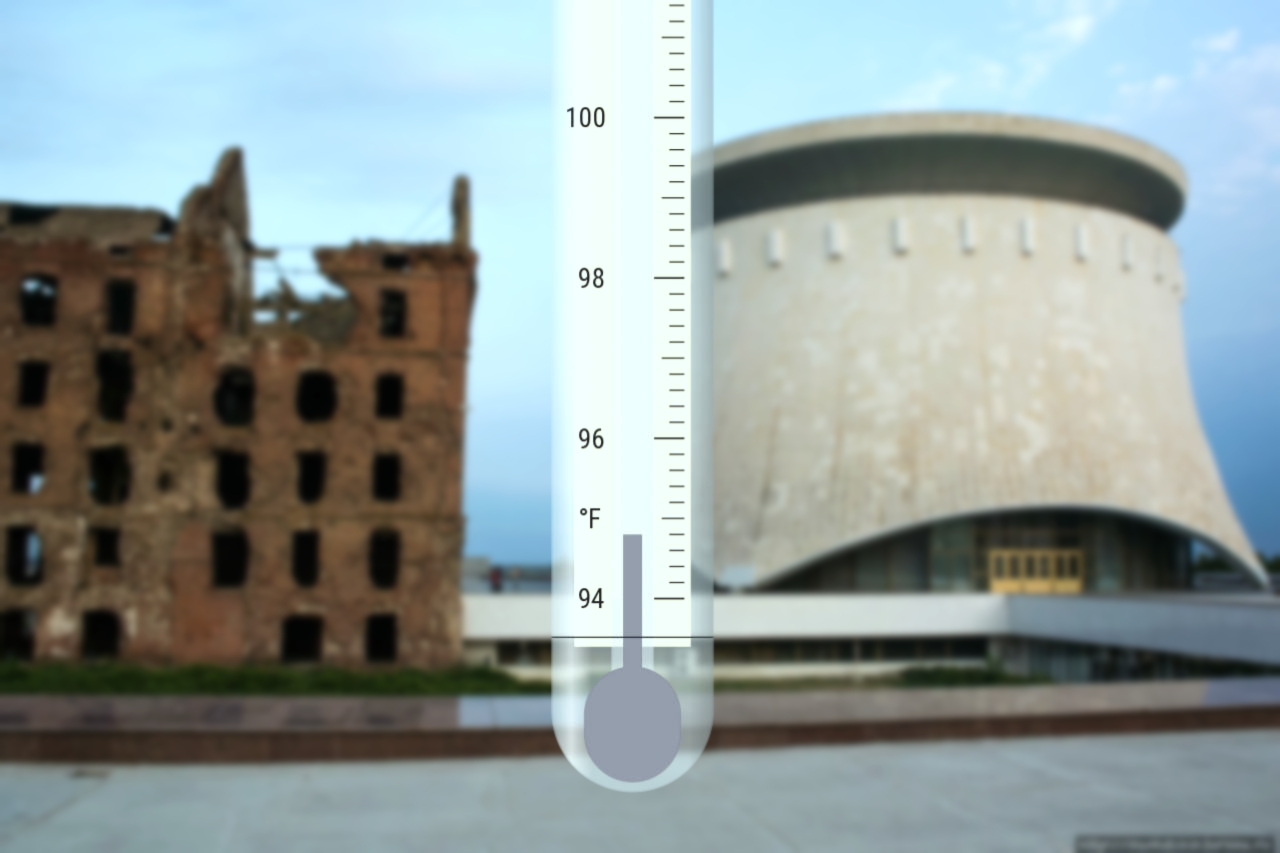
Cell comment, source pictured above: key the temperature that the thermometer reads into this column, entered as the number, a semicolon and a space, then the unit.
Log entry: 94.8; °F
